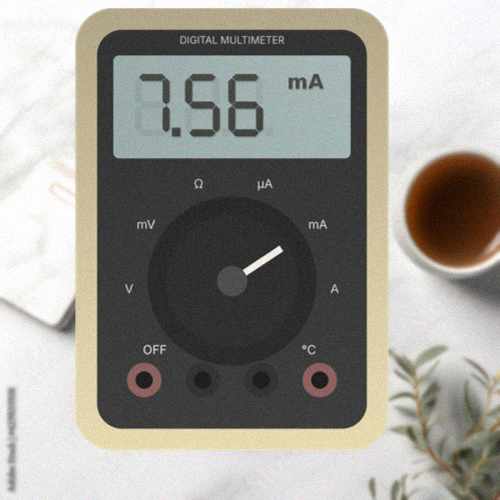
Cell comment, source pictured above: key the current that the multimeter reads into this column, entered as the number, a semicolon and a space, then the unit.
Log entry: 7.56; mA
